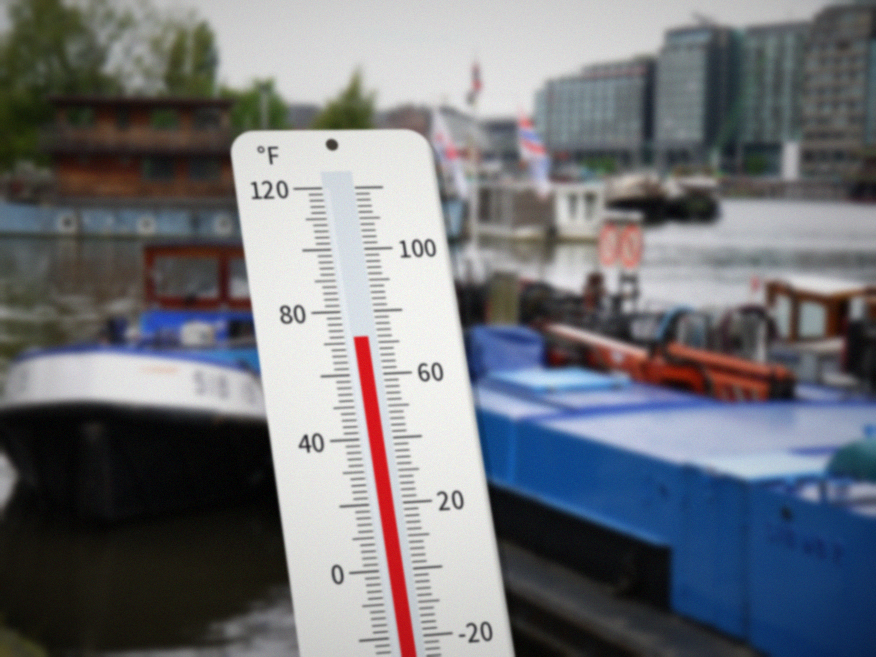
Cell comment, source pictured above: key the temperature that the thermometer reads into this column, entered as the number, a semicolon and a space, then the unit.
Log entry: 72; °F
